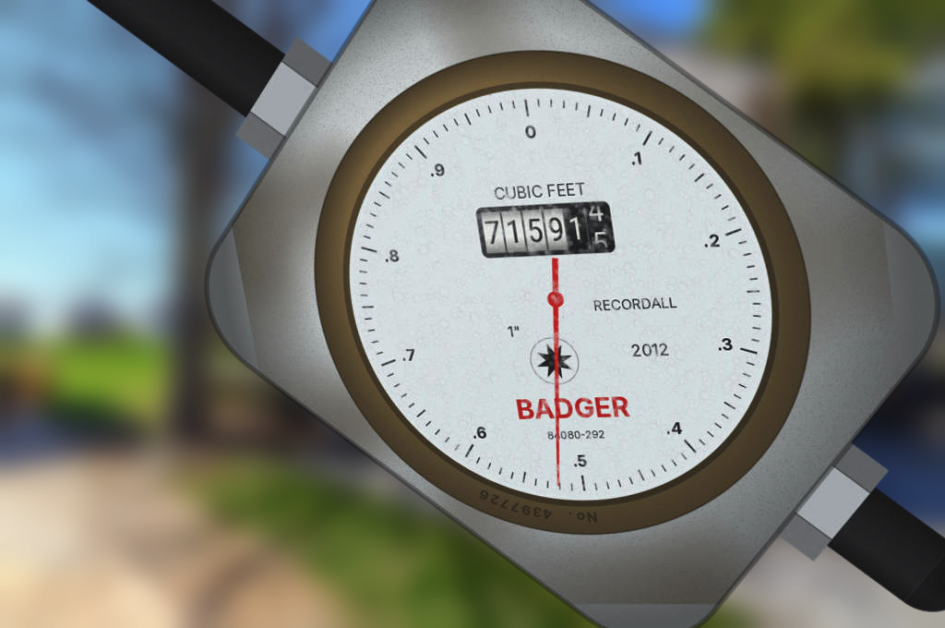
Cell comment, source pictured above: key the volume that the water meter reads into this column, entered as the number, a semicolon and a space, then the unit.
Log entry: 715914.52; ft³
